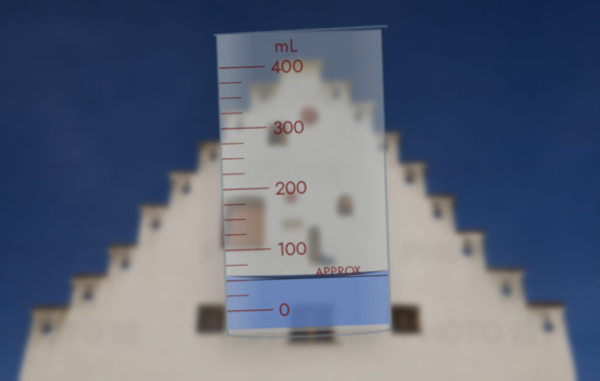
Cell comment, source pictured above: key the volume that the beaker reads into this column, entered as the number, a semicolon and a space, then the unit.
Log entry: 50; mL
